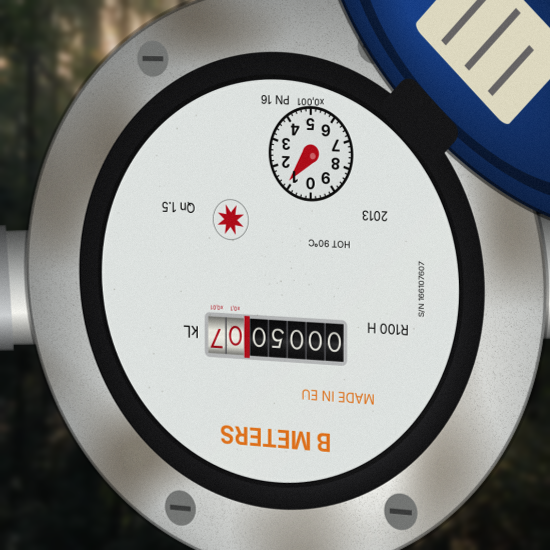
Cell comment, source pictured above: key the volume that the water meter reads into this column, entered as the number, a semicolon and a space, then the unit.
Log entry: 50.071; kL
